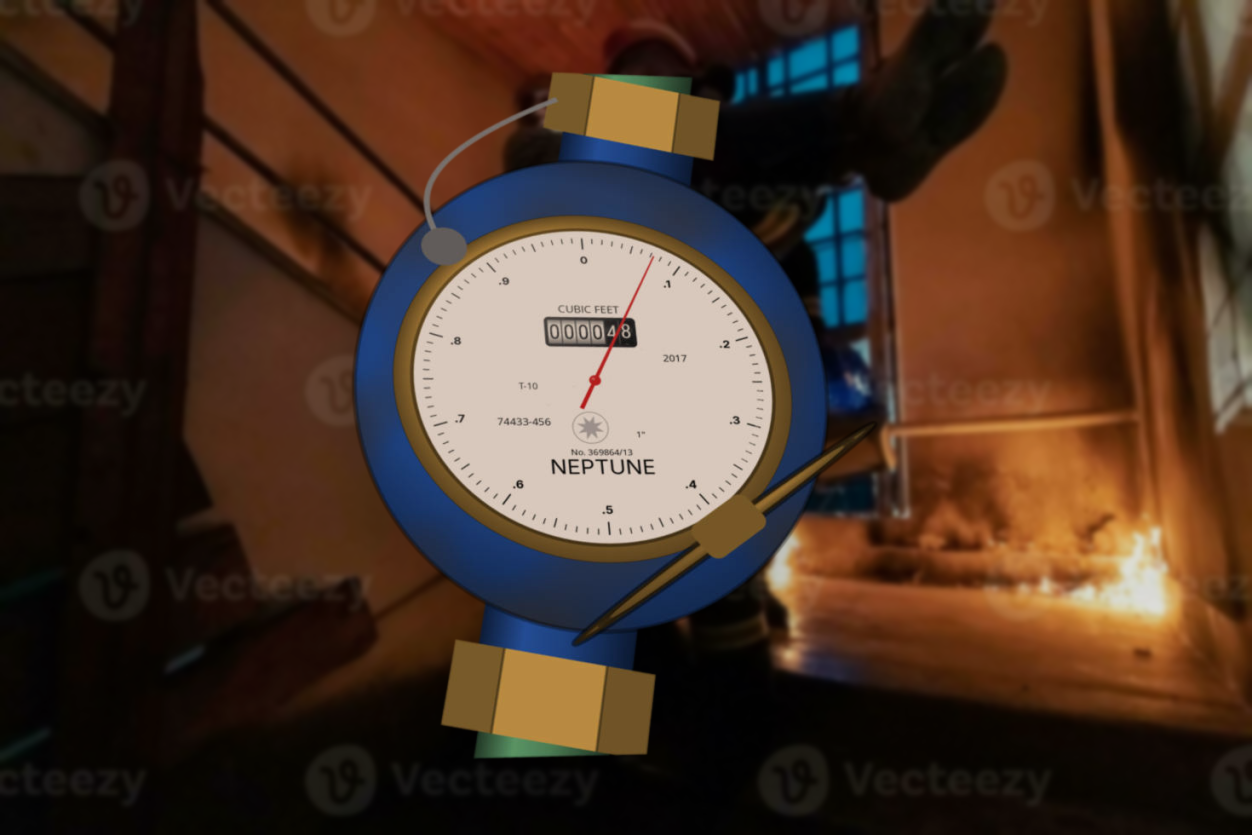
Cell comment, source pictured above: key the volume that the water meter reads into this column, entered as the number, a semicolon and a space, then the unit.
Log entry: 48.07; ft³
